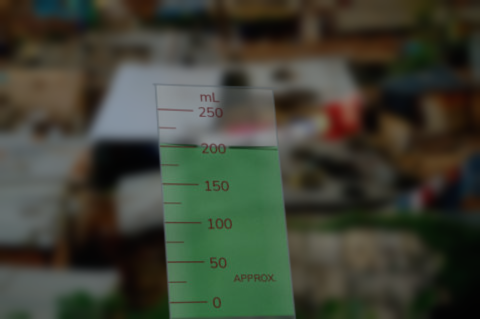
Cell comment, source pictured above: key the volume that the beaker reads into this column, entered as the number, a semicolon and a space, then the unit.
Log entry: 200; mL
